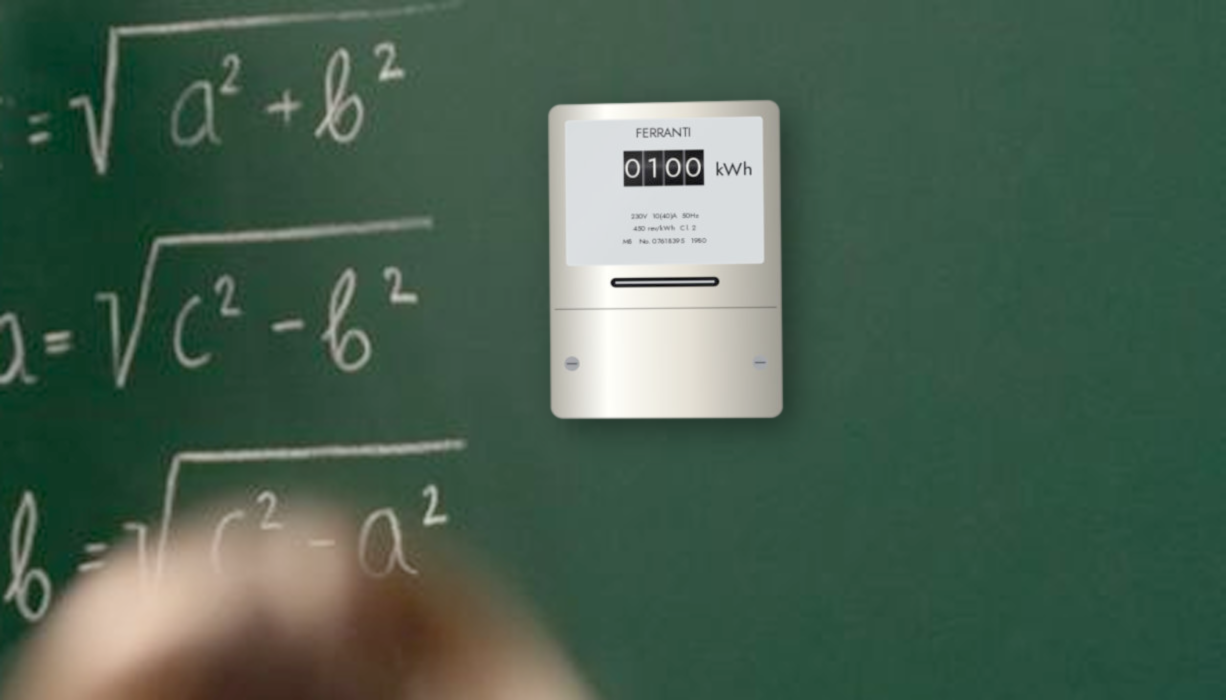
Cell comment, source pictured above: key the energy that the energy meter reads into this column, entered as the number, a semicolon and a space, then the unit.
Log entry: 100; kWh
